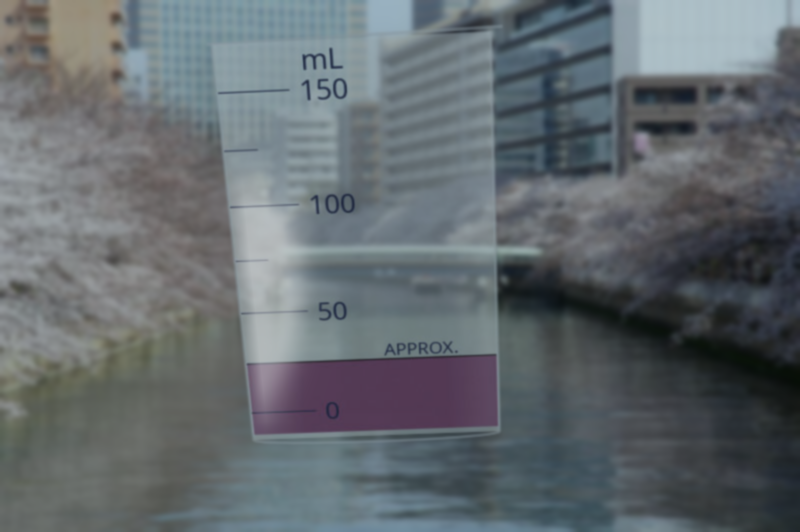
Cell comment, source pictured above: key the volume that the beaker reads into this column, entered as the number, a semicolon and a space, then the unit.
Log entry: 25; mL
